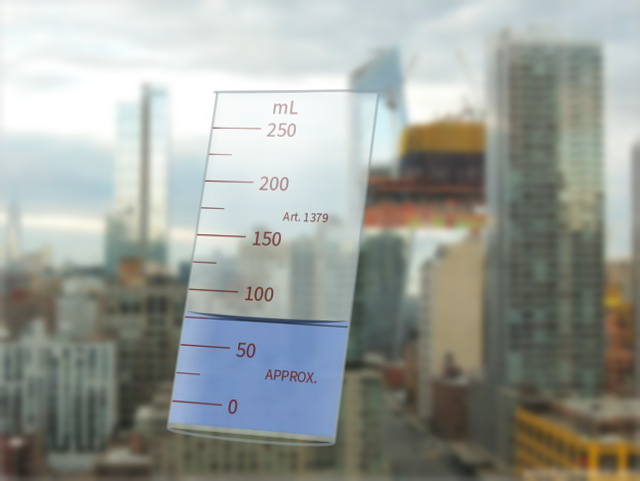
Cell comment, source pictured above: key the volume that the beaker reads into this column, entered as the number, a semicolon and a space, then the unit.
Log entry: 75; mL
